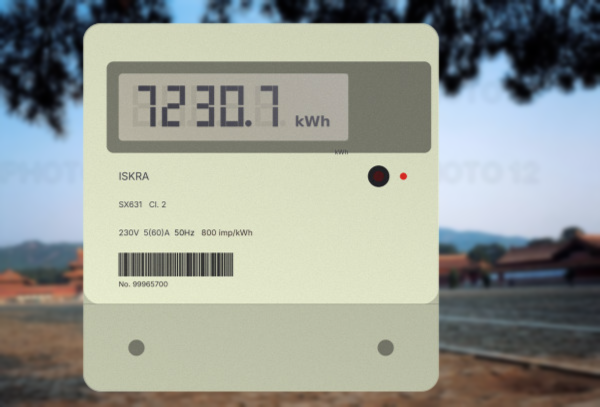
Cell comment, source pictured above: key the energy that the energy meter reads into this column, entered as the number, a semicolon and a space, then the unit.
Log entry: 7230.7; kWh
